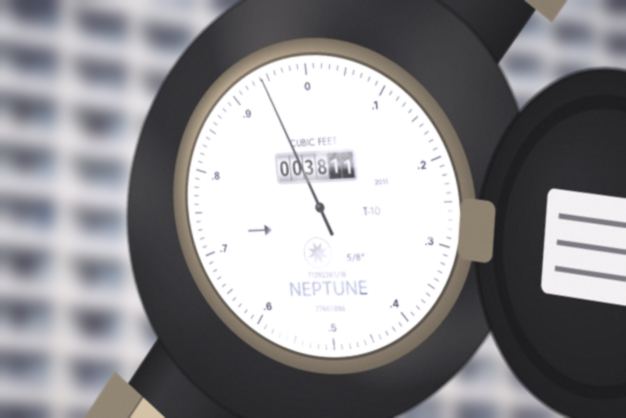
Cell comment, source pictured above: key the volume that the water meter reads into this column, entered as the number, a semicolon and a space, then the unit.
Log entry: 3810.94; ft³
